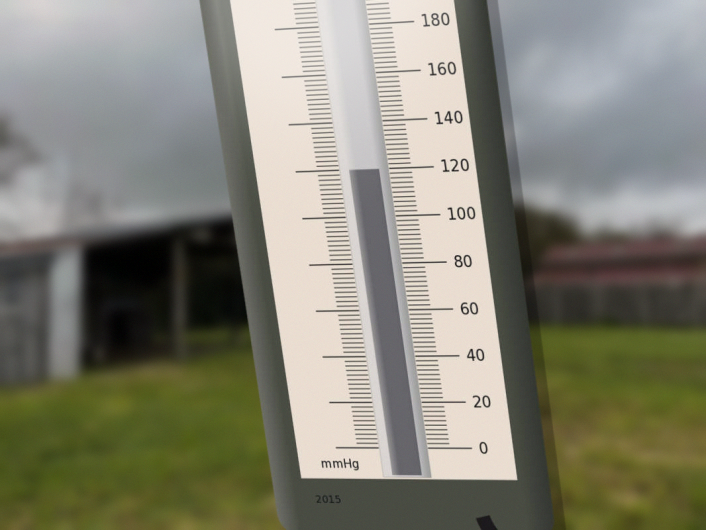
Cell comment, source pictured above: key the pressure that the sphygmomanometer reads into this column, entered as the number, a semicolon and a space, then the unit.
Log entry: 120; mmHg
